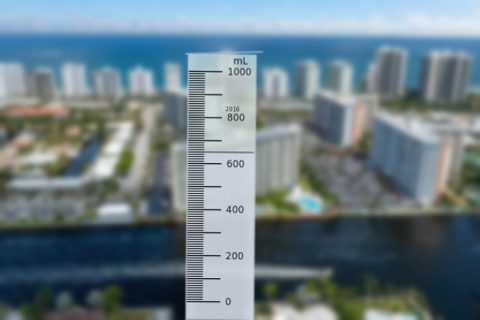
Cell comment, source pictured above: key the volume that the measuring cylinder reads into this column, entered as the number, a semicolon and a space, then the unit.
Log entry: 650; mL
